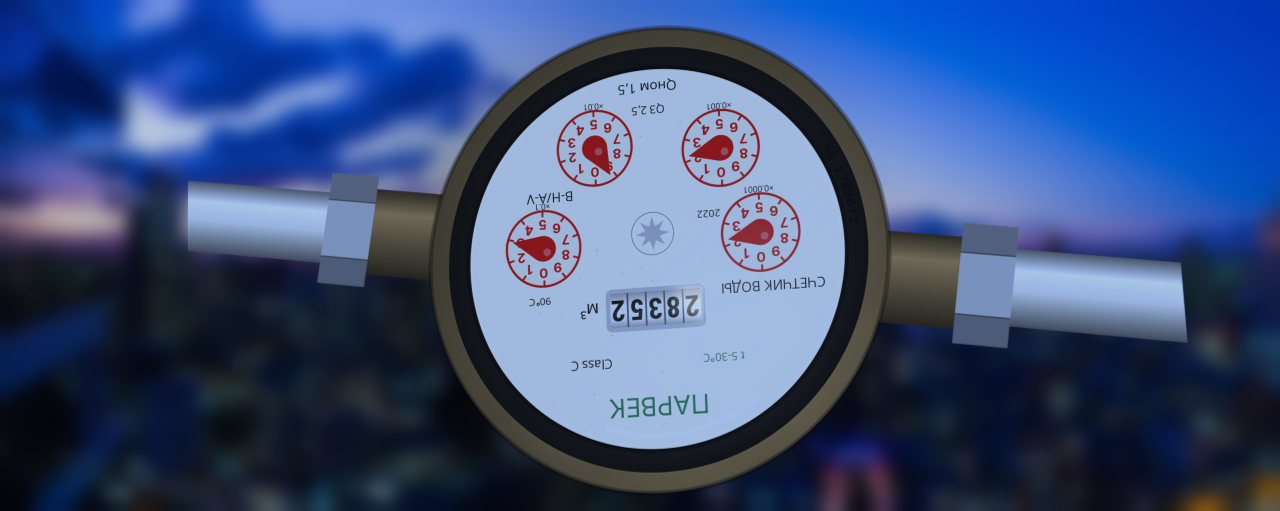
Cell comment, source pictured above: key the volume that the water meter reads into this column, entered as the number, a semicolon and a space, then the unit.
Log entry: 28352.2922; m³
